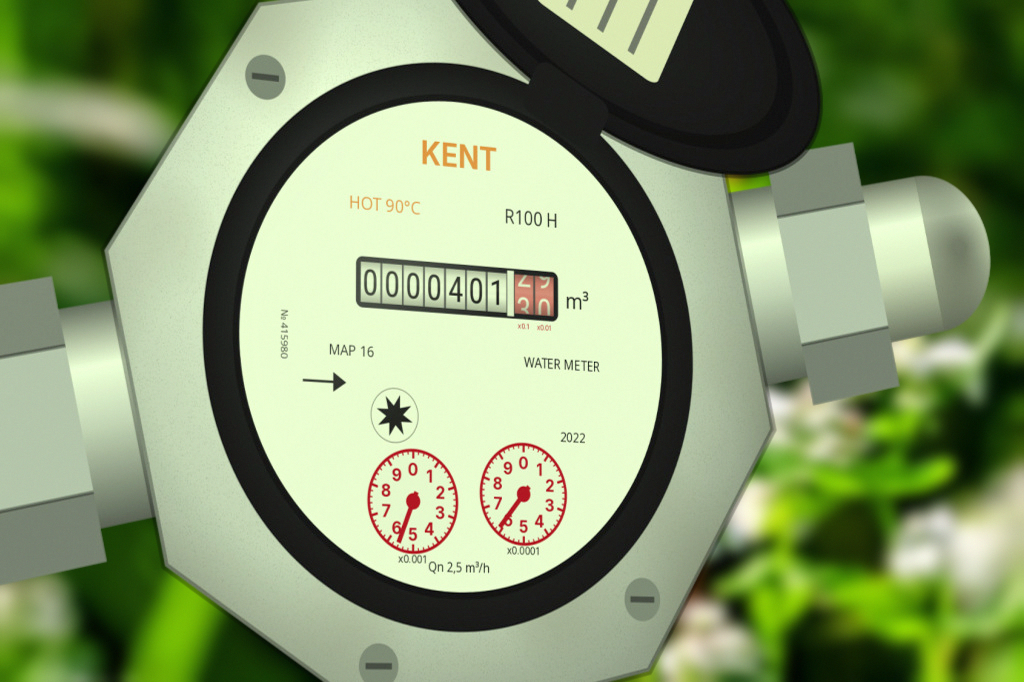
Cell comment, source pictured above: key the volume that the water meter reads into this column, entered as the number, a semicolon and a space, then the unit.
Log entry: 401.2956; m³
